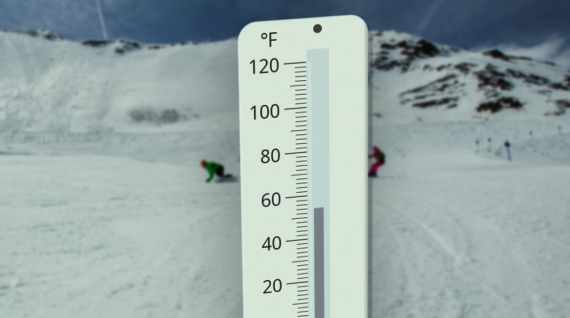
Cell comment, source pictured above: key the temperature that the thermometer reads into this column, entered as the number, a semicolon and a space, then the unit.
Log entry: 54; °F
